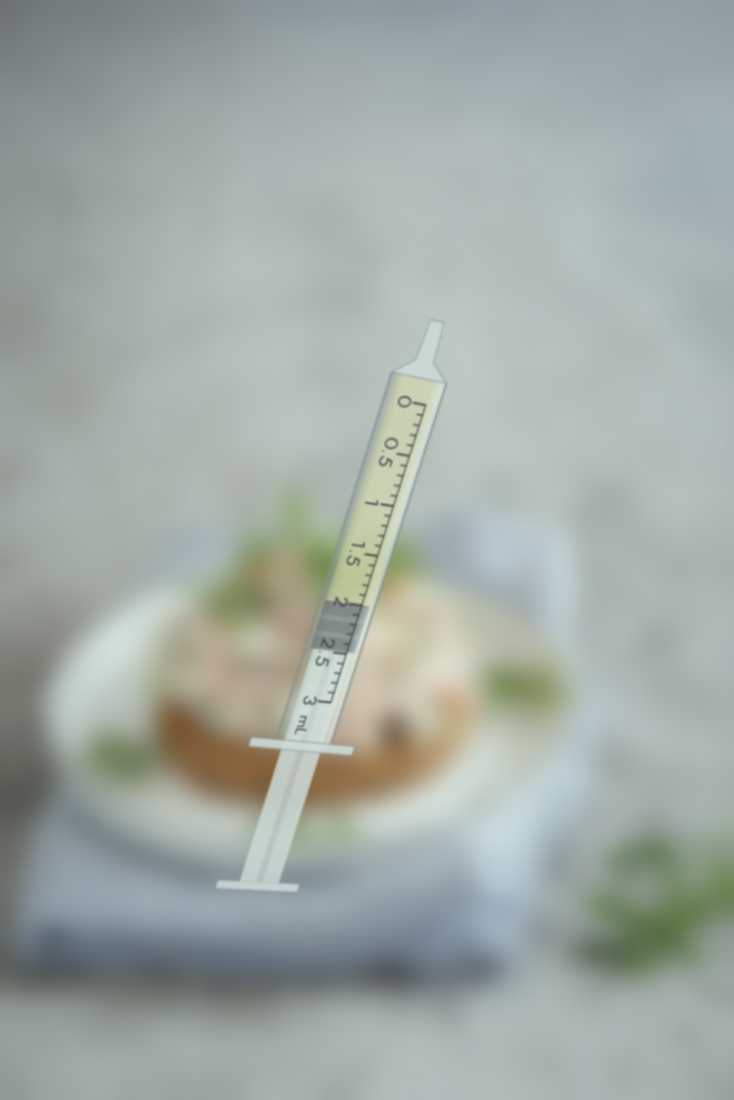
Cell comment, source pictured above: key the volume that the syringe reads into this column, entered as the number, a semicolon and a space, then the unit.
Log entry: 2; mL
